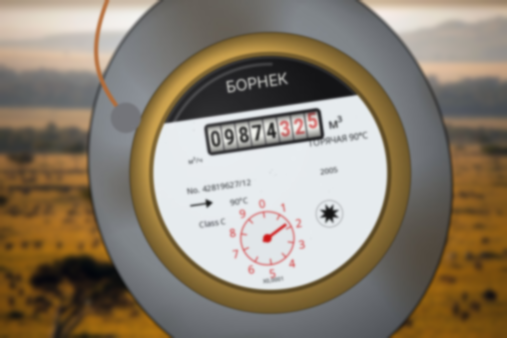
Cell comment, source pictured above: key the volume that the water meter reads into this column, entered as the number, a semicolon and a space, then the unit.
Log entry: 9874.3251; m³
